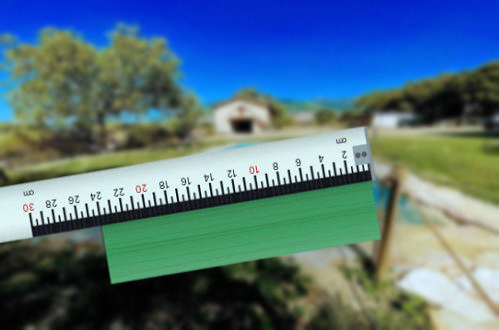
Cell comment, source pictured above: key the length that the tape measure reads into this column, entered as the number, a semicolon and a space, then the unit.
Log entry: 24; cm
